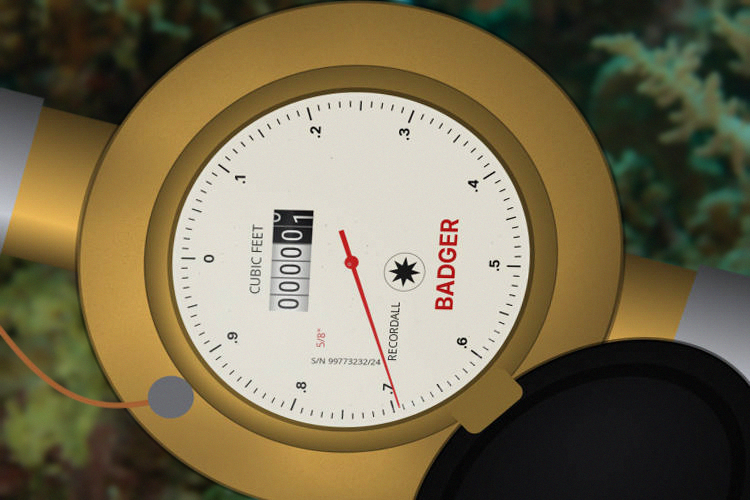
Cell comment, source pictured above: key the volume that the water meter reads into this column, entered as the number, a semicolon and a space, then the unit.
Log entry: 0.69; ft³
